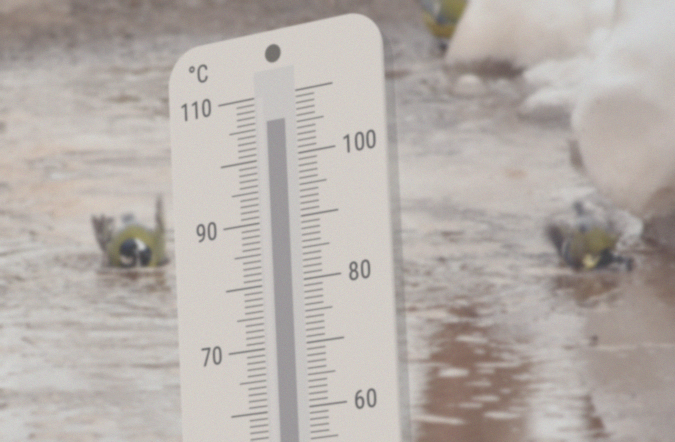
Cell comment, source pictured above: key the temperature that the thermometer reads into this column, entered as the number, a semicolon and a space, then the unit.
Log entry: 106; °C
